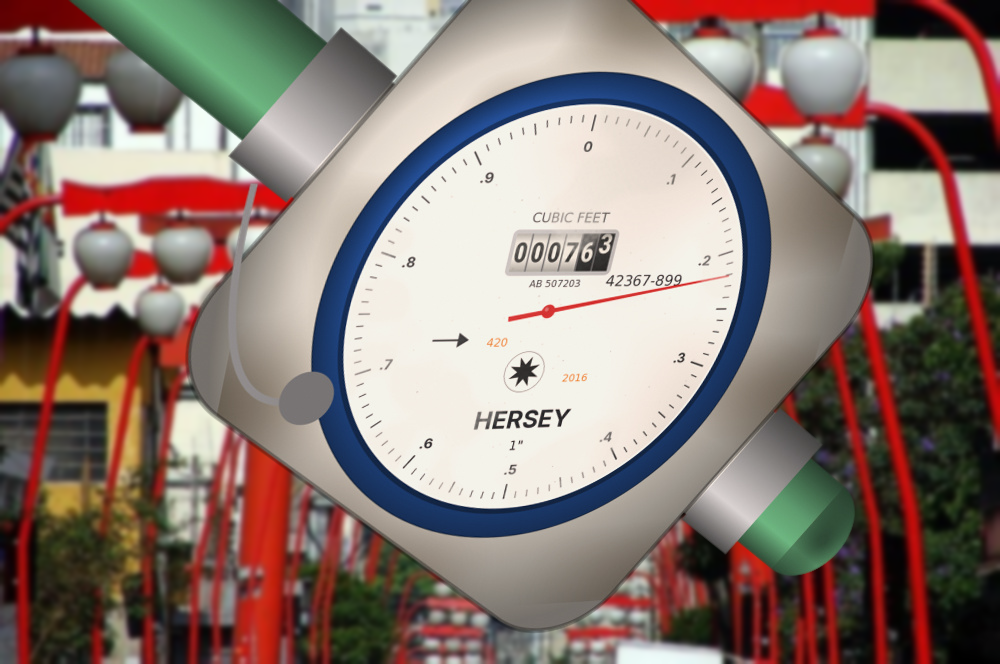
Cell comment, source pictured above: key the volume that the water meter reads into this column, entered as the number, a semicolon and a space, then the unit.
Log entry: 763.22; ft³
